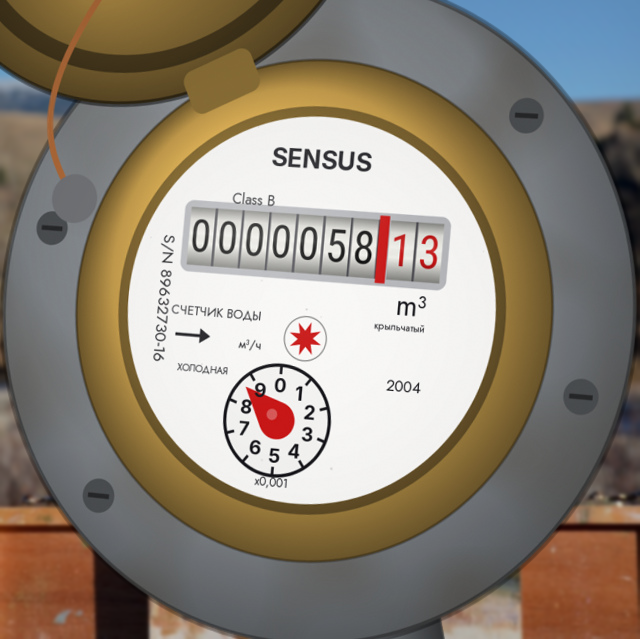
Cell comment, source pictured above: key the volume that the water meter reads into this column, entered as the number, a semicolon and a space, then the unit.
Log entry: 58.138; m³
